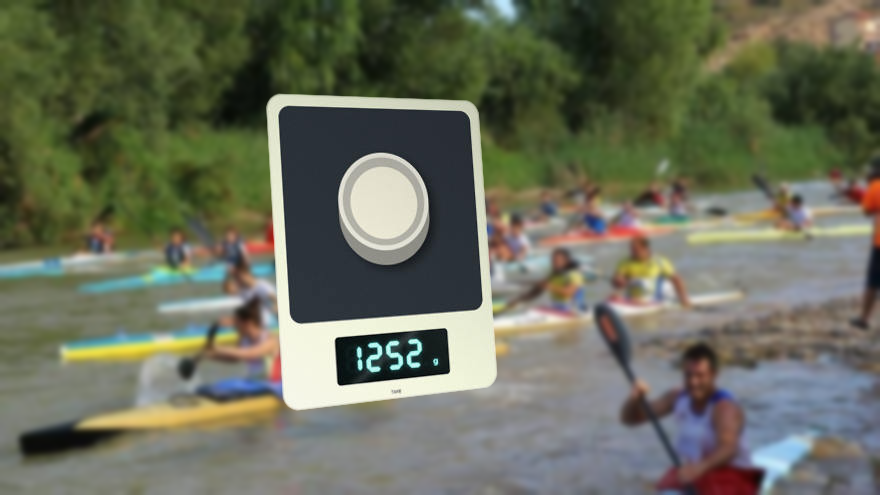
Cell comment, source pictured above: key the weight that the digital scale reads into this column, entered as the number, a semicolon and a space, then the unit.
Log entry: 1252; g
